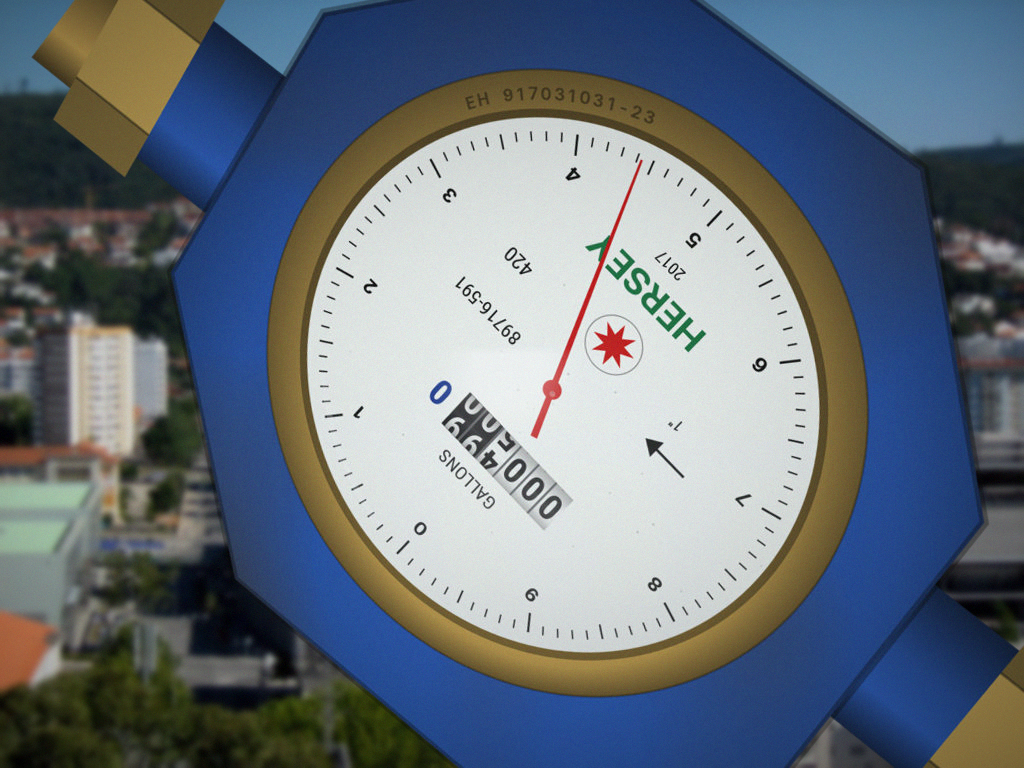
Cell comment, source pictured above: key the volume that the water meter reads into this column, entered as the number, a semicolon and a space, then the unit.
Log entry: 4994.4; gal
